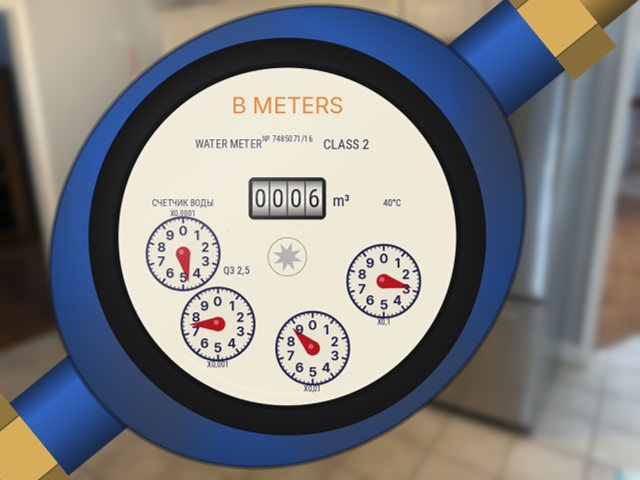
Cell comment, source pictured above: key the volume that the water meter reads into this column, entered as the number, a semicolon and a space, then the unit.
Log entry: 6.2874; m³
